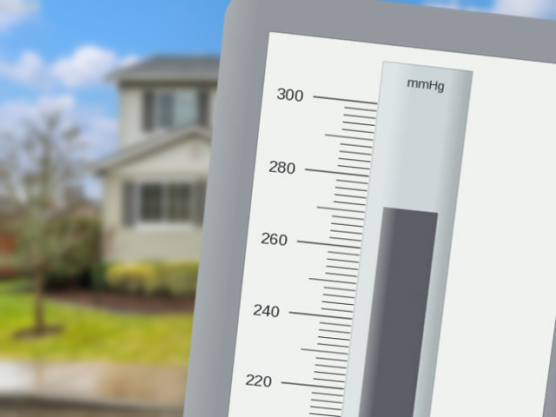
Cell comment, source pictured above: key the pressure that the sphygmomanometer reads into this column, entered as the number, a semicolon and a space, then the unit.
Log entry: 272; mmHg
